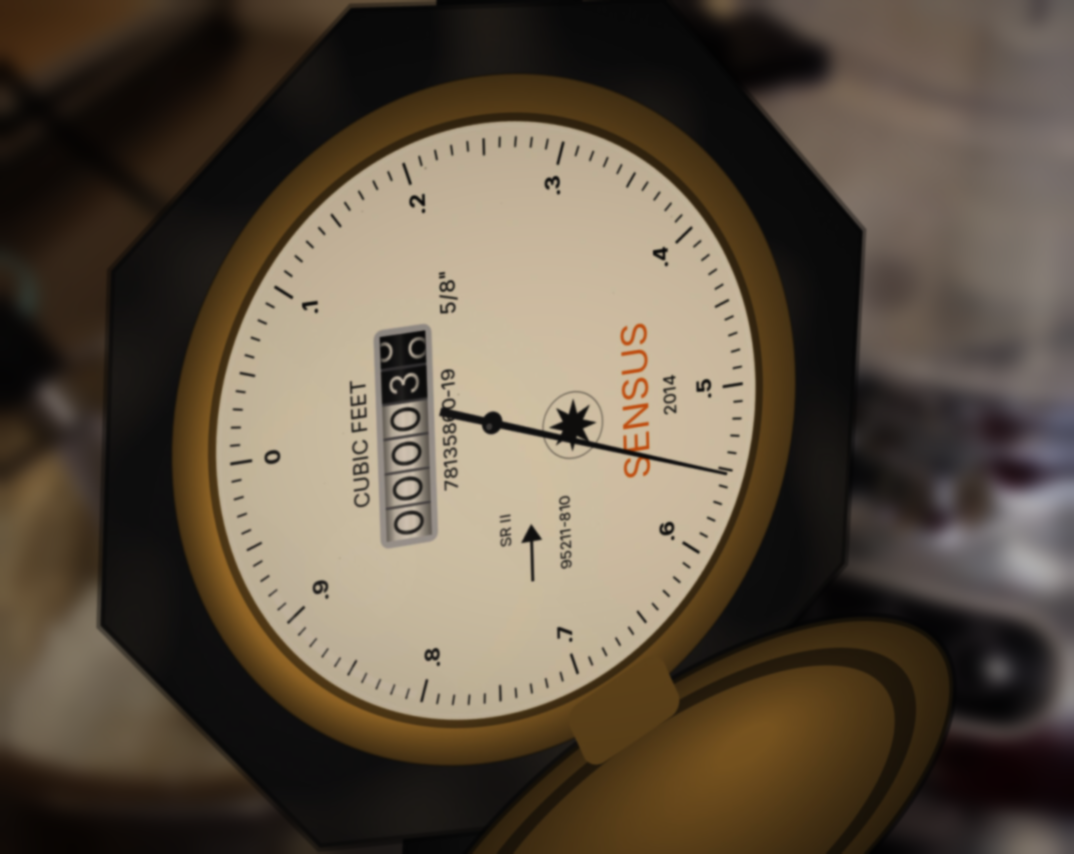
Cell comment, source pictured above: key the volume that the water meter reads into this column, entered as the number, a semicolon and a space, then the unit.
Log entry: 38.55; ft³
